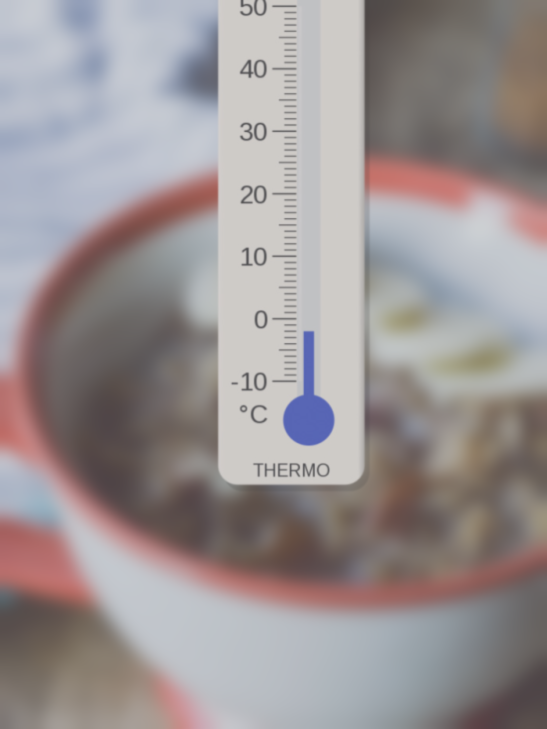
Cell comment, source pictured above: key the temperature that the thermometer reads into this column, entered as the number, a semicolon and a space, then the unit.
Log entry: -2; °C
